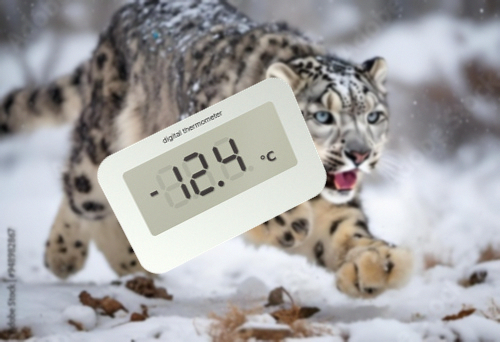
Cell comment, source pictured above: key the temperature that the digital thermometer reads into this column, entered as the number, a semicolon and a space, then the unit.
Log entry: -12.4; °C
